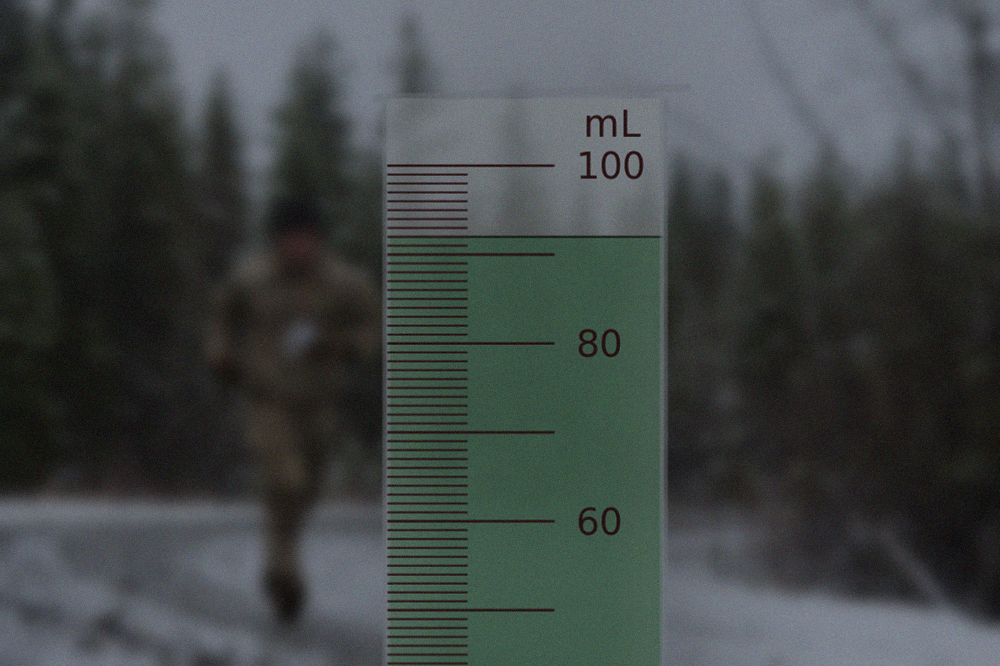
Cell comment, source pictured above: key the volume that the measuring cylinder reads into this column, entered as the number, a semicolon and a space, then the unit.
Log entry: 92; mL
